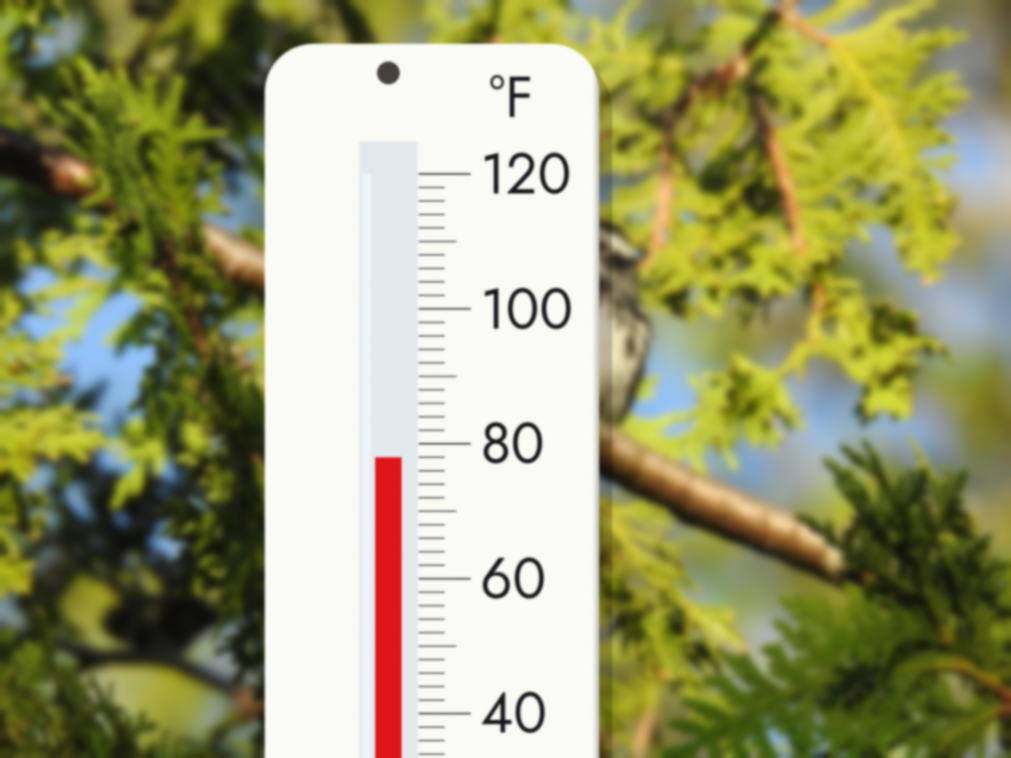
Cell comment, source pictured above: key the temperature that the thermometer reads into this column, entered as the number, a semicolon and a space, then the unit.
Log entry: 78; °F
